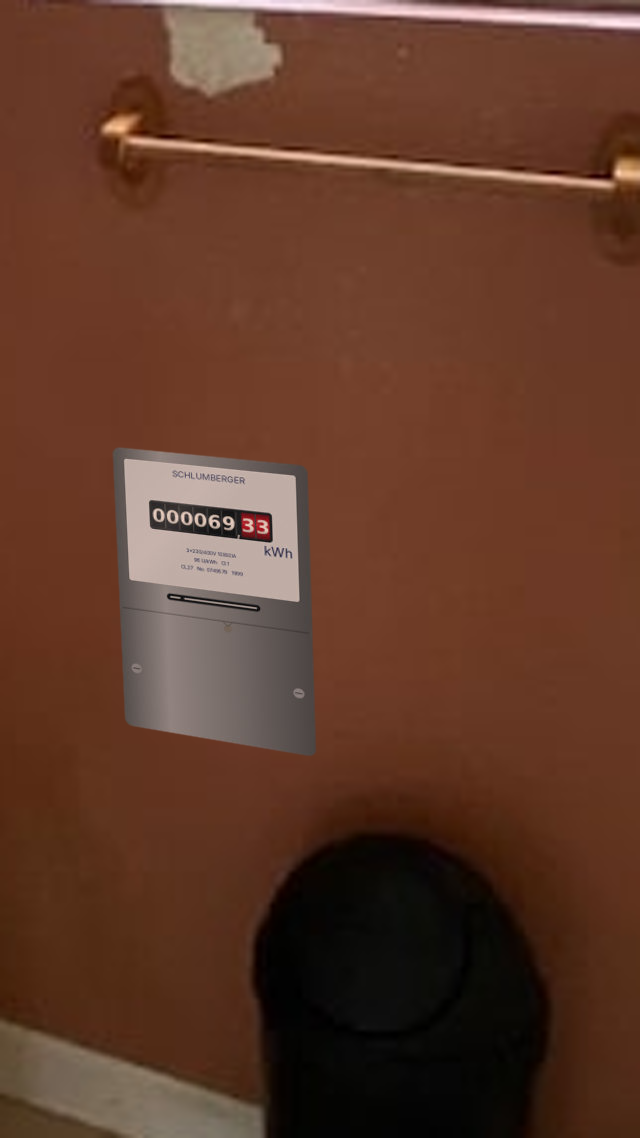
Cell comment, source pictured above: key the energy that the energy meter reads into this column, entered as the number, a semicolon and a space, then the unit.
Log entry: 69.33; kWh
